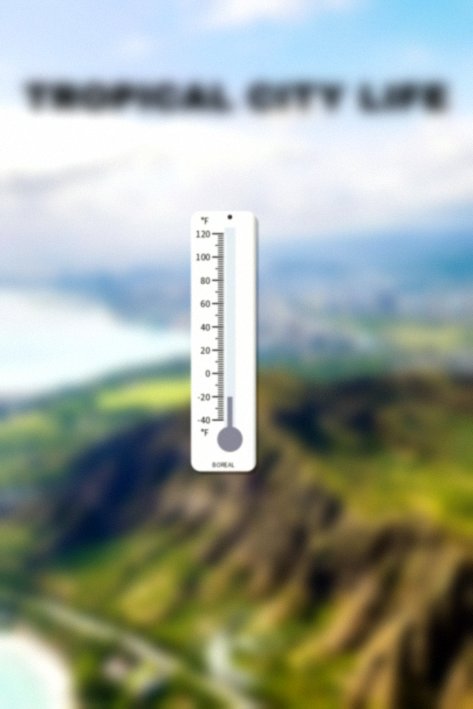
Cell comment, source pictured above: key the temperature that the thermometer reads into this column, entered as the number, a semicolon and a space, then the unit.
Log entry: -20; °F
